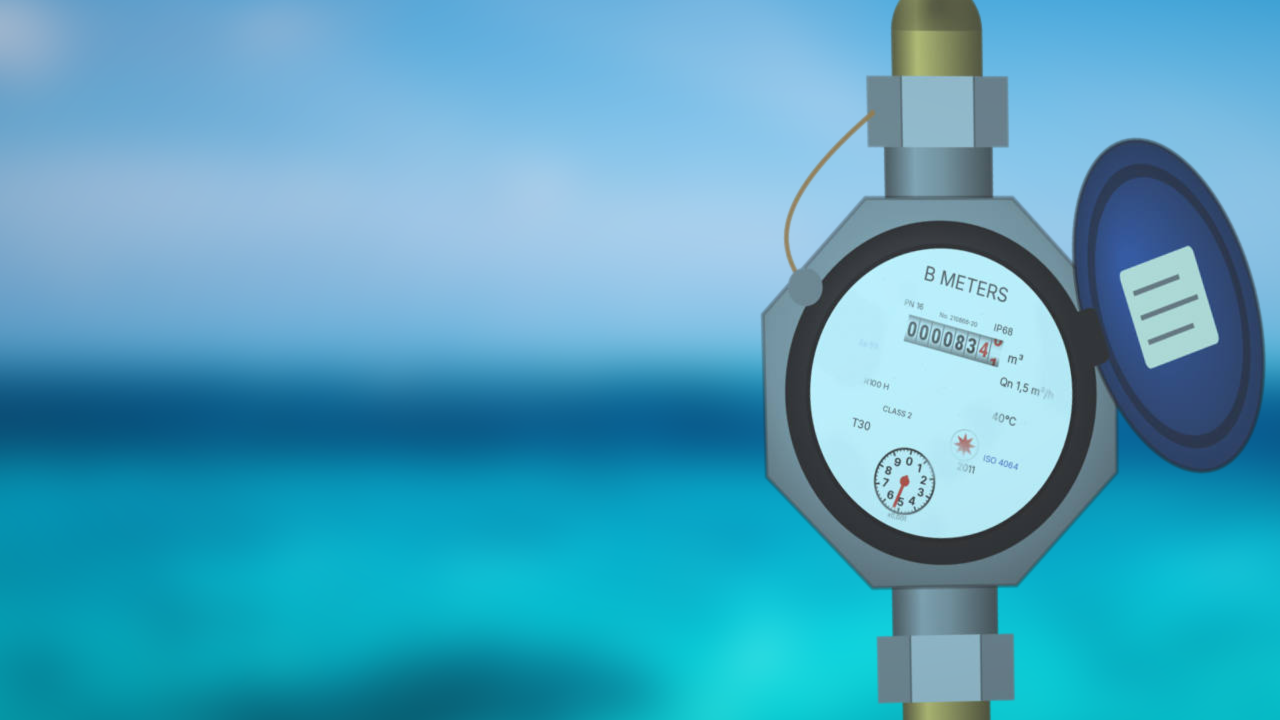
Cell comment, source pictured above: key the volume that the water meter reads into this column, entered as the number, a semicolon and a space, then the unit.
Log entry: 83.405; m³
